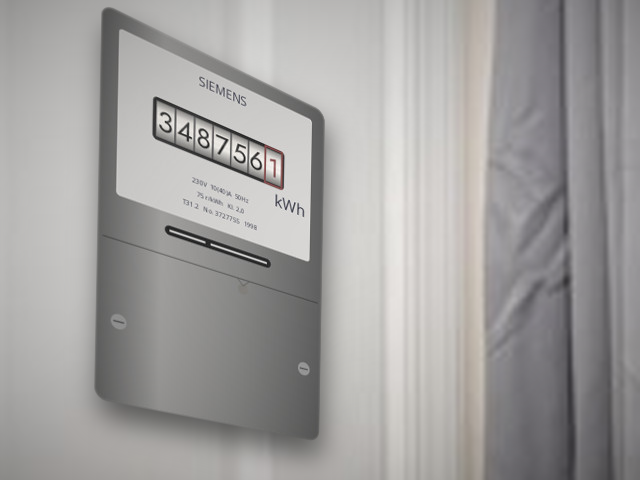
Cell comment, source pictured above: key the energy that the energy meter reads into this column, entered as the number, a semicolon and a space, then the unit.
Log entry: 348756.1; kWh
